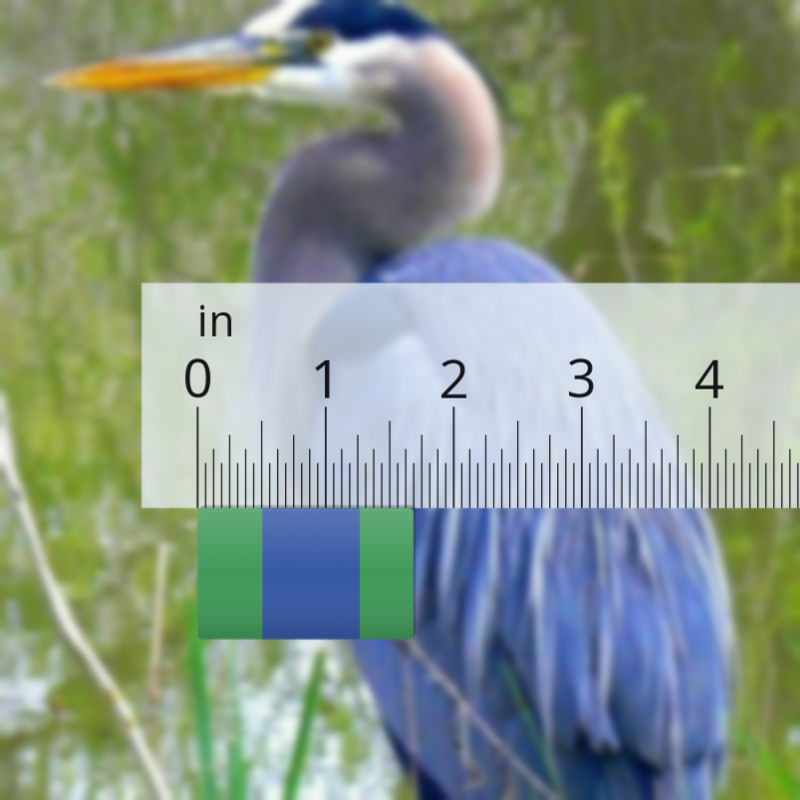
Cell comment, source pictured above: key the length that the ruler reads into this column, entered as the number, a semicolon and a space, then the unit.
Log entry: 1.6875; in
